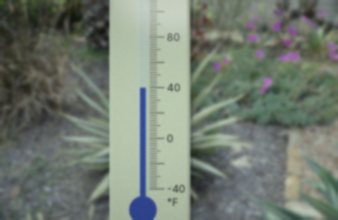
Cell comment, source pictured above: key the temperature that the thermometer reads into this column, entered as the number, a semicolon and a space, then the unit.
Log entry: 40; °F
